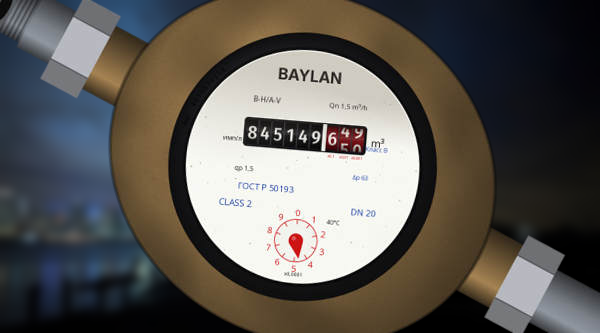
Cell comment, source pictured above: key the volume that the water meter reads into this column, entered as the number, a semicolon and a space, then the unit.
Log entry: 845149.6494; m³
